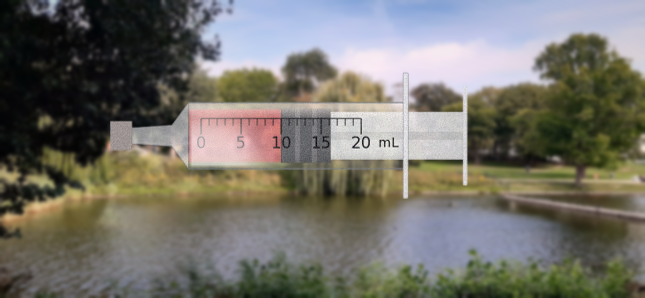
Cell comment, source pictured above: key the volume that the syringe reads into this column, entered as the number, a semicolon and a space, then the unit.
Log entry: 10; mL
